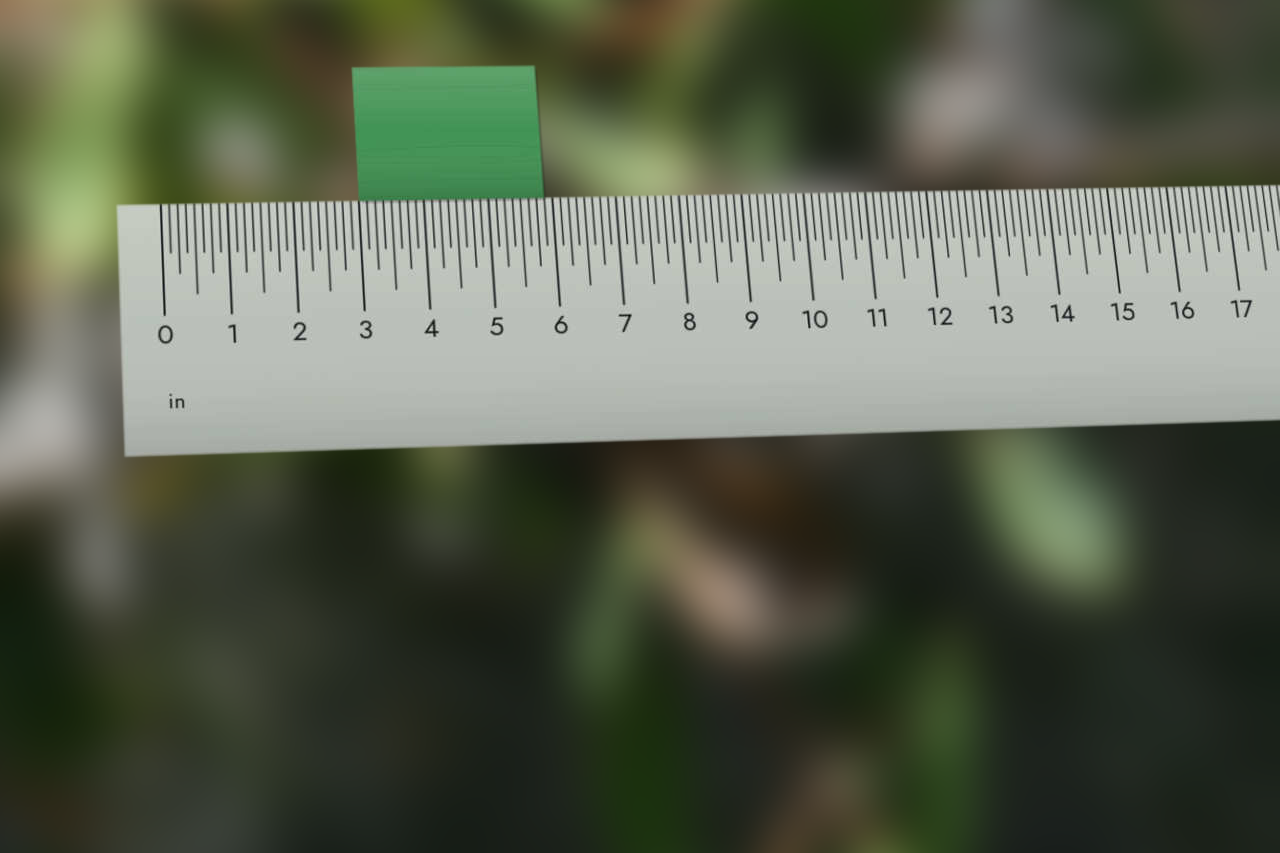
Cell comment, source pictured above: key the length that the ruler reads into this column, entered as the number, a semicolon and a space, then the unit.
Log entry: 2.875; in
